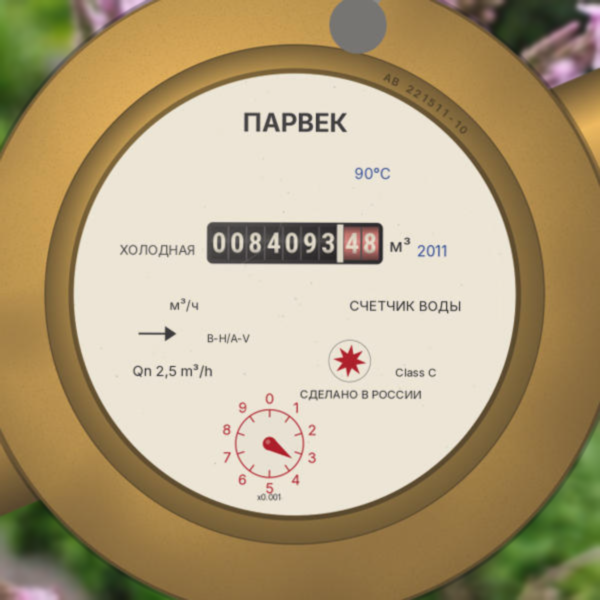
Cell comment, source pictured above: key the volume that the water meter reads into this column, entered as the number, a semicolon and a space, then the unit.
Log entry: 84093.483; m³
